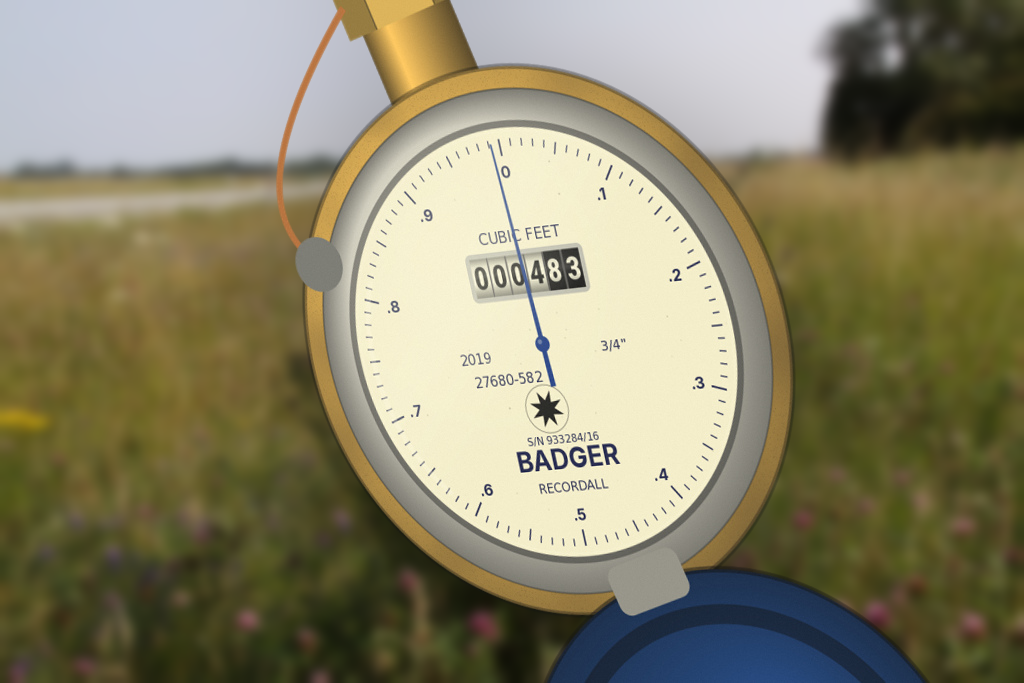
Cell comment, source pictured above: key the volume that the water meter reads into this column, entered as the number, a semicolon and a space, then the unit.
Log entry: 482.99; ft³
